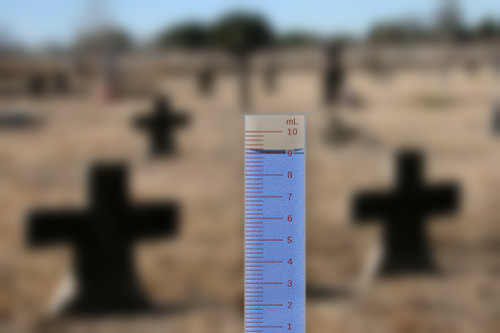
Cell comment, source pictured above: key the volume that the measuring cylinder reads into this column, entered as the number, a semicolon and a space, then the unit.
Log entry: 9; mL
